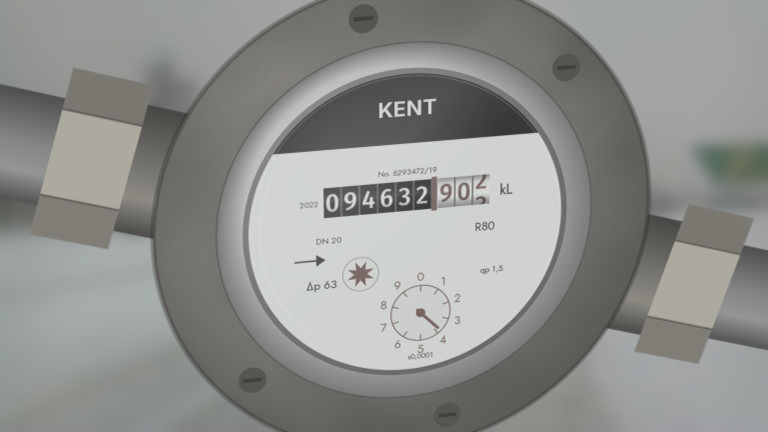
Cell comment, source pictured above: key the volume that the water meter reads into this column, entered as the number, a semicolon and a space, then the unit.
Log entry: 94632.9023; kL
